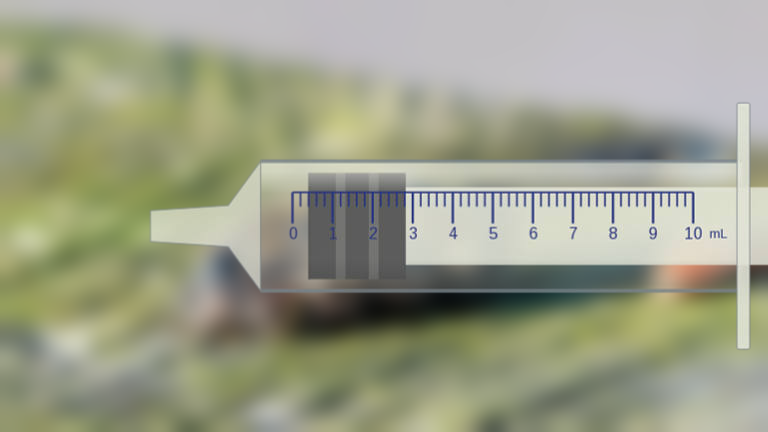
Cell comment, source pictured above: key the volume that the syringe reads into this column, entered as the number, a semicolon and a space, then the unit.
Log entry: 0.4; mL
